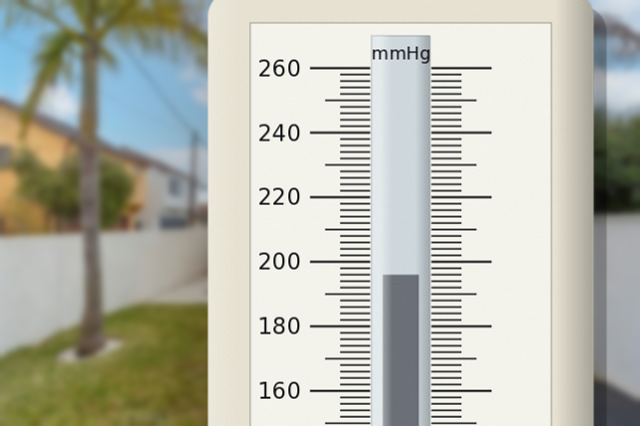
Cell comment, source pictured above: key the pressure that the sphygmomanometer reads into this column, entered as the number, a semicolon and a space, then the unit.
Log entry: 196; mmHg
